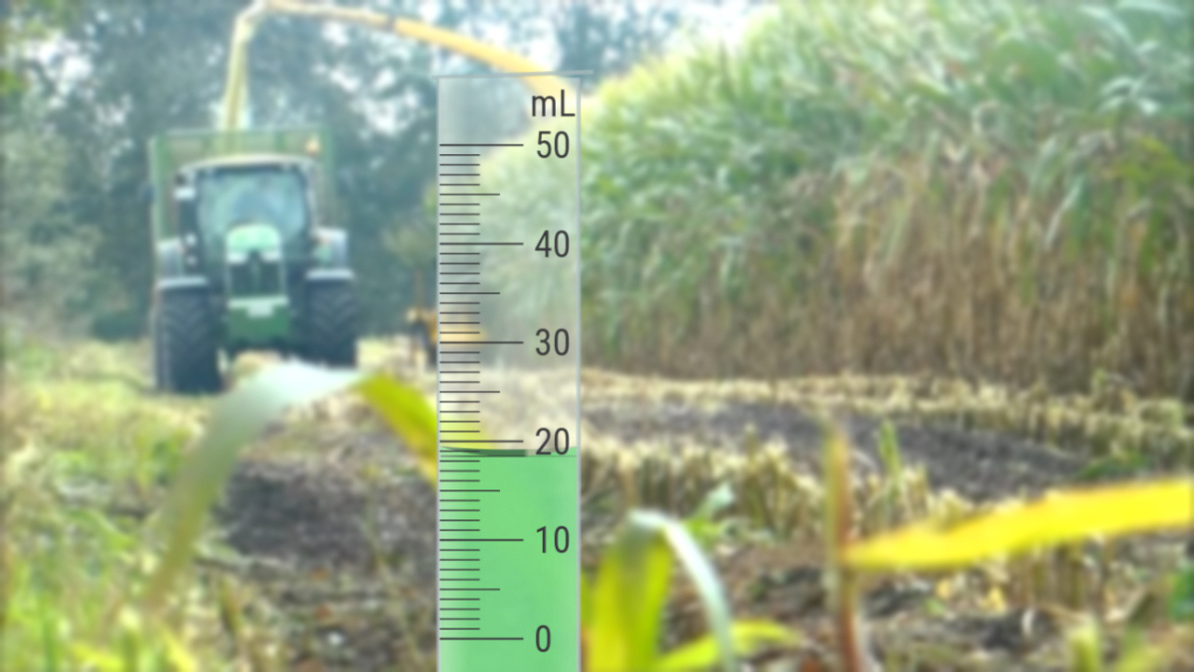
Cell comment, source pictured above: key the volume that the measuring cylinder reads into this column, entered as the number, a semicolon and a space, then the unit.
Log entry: 18.5; mL
